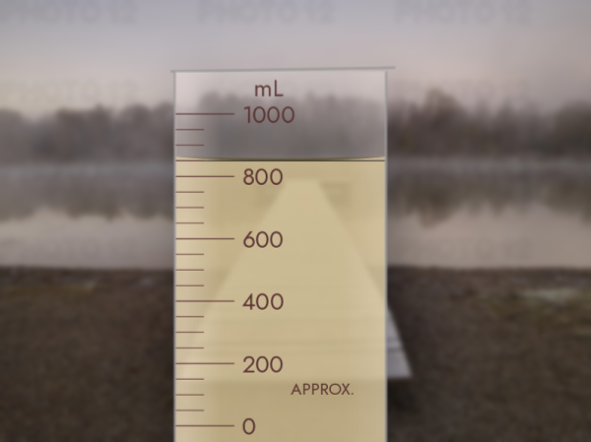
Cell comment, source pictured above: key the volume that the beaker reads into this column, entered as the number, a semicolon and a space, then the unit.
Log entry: 850; mL
